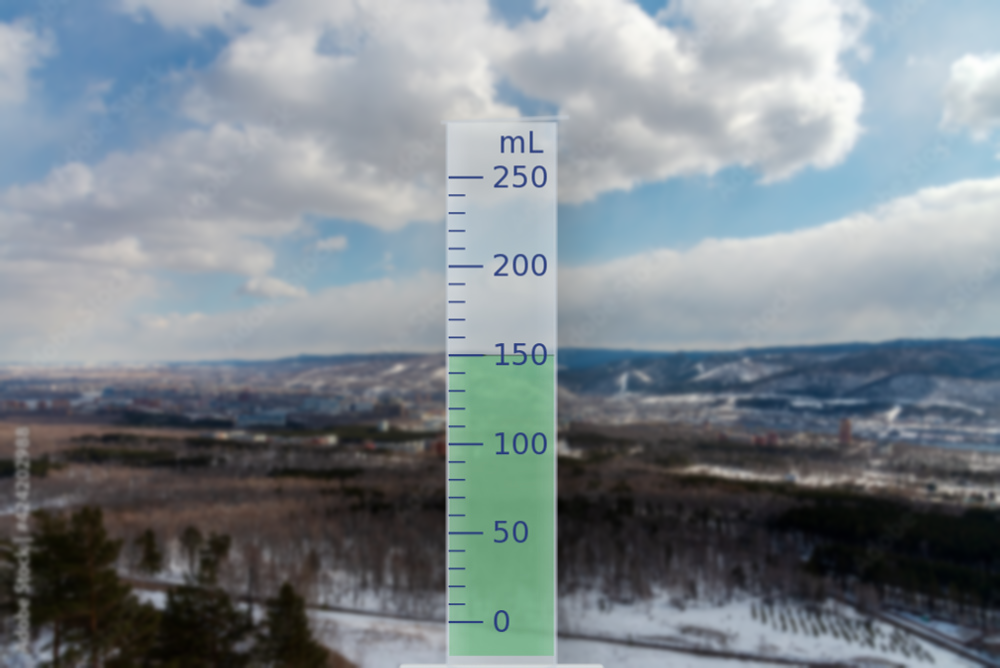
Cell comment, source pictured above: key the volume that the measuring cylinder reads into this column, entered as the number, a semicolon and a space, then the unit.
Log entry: 150; mL
